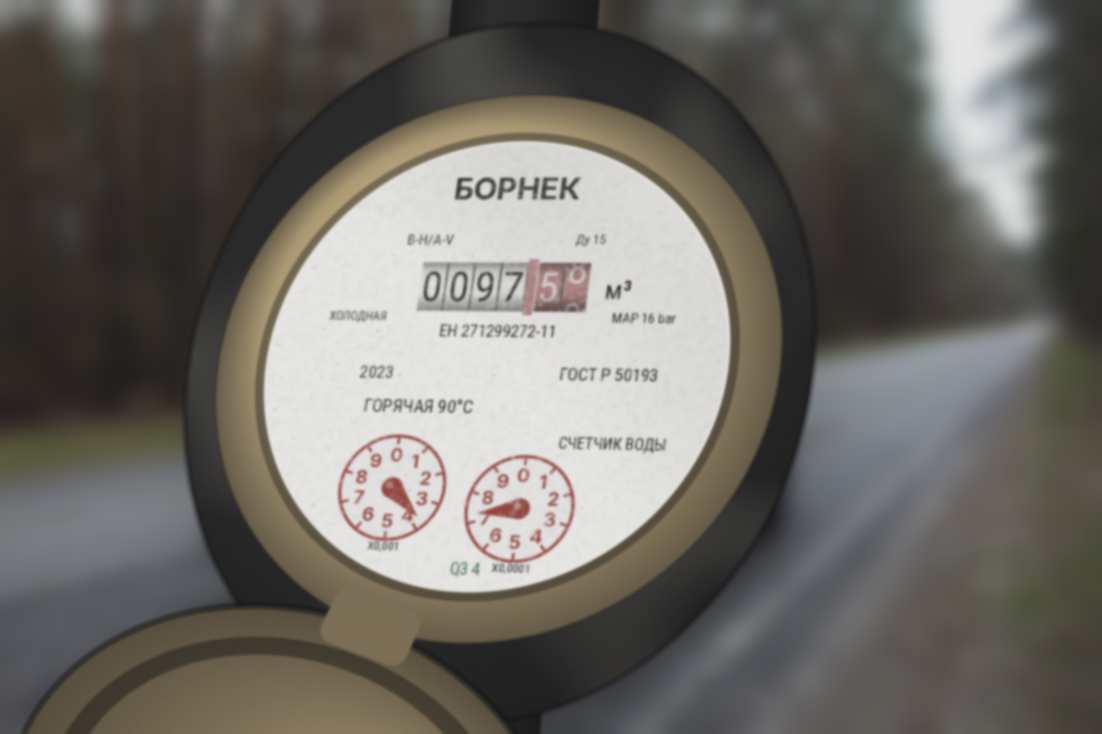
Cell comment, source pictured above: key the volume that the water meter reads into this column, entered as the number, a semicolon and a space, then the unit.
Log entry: 97.5837; m³
